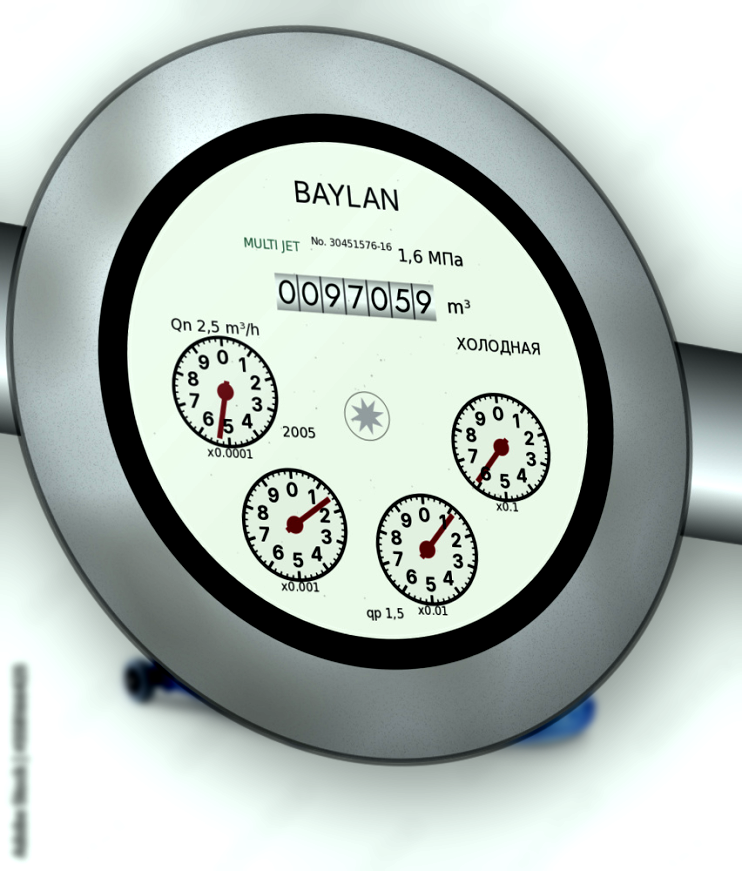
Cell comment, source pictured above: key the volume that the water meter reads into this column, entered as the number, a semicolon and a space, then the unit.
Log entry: 97059.6115; m³
